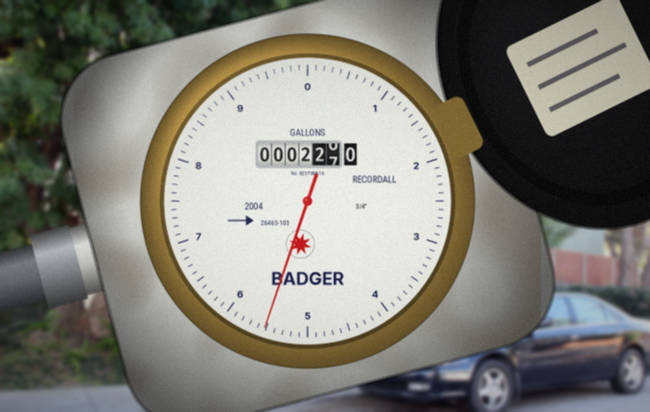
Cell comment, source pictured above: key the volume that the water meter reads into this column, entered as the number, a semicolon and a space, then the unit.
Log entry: 2265.5; gal
